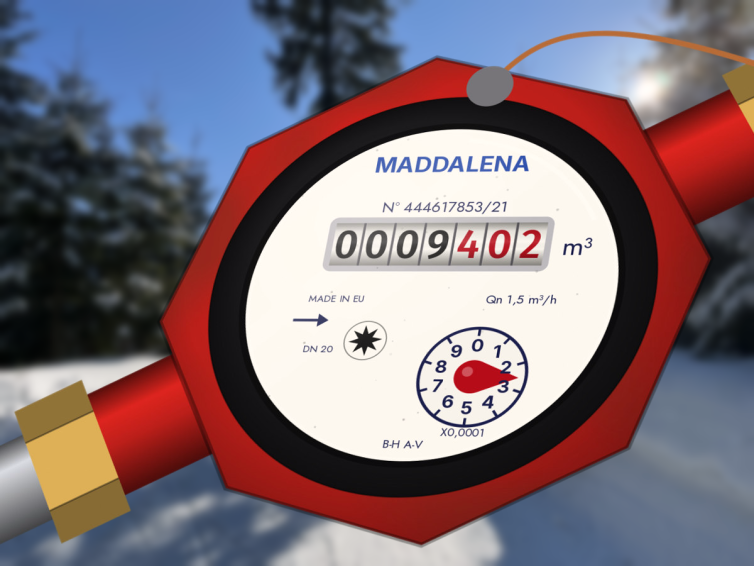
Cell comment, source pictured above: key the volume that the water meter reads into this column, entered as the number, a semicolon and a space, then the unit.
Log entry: 9.4022; m³
